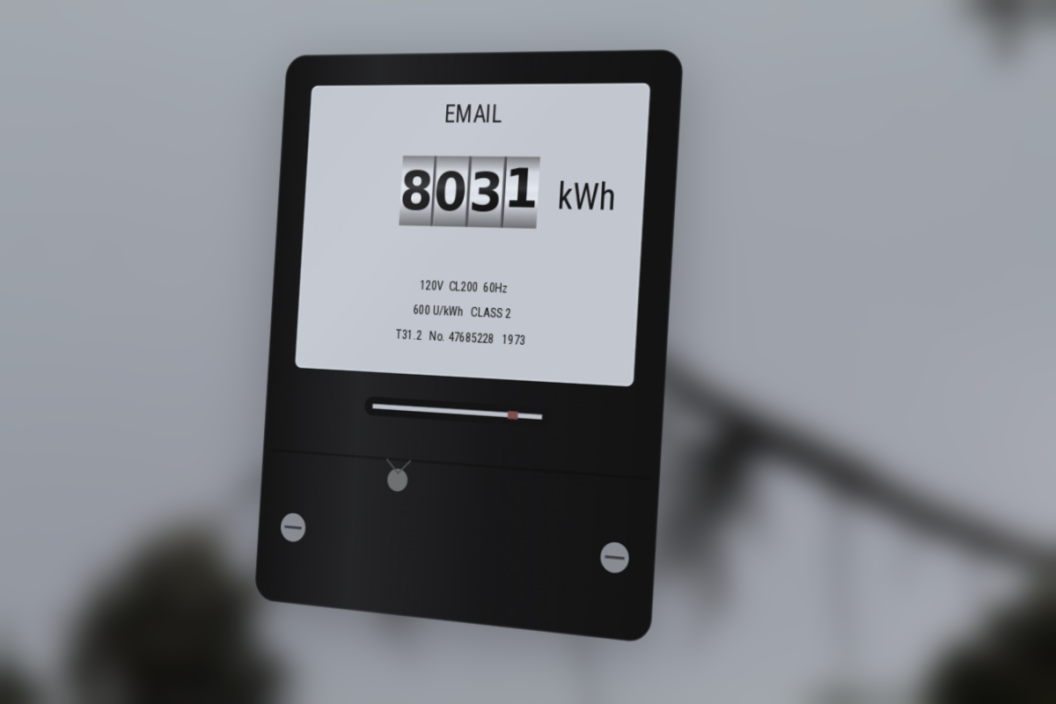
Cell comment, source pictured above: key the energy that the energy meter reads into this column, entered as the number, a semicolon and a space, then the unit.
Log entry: 8031; kWh
